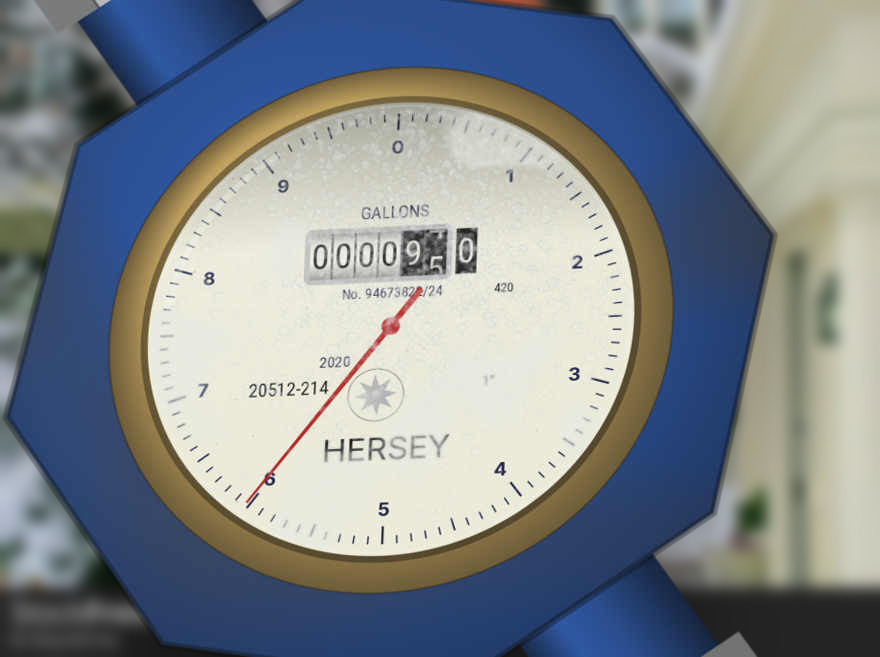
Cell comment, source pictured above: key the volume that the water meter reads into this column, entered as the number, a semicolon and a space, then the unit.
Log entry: 946.0; gal
